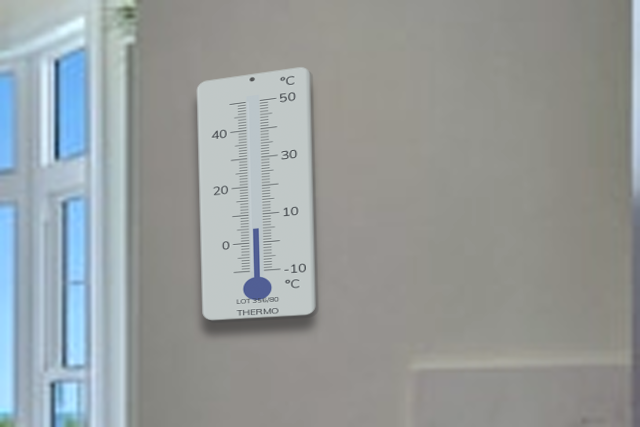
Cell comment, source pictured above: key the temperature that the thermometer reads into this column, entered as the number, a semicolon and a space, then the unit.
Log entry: 5; °C
